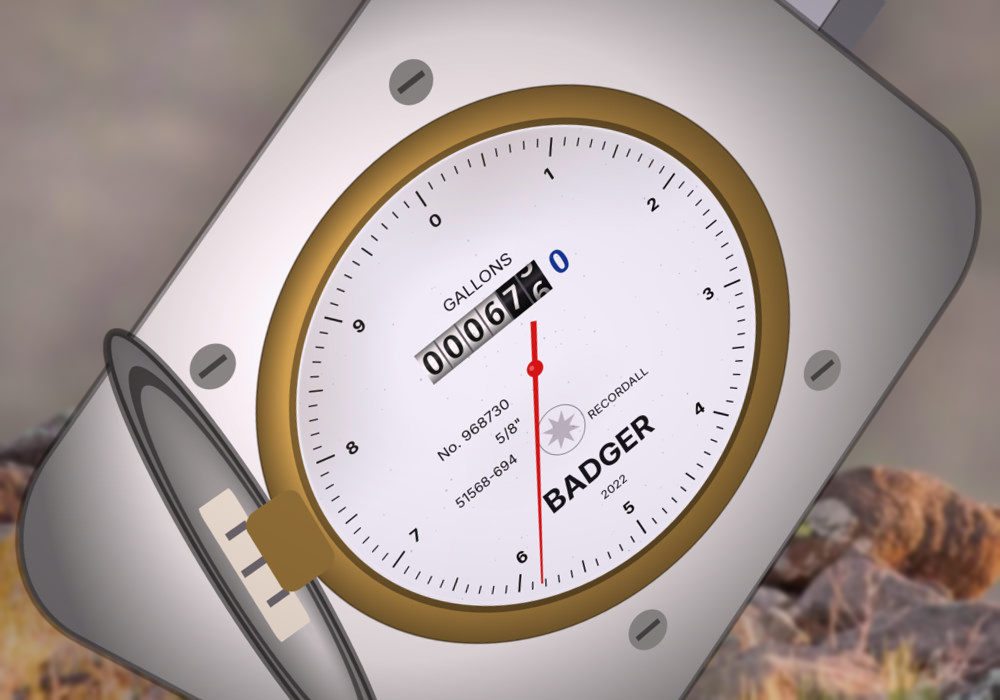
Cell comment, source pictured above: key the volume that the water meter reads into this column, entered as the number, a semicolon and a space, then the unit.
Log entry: 6755.8; gal
